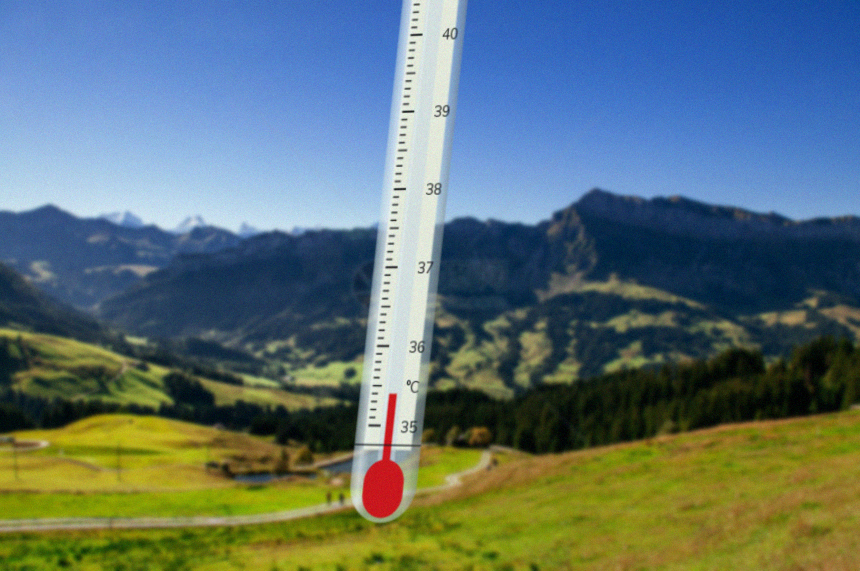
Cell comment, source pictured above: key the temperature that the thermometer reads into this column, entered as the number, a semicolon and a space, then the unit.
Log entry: 35.4; °C
